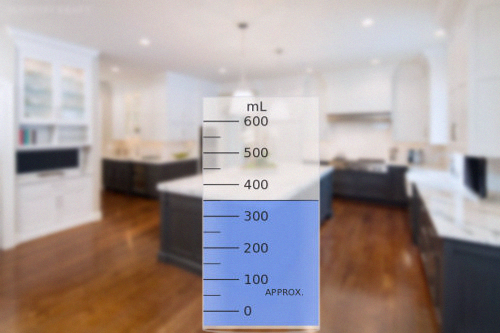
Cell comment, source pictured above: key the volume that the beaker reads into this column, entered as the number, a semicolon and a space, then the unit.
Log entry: 350; mL
